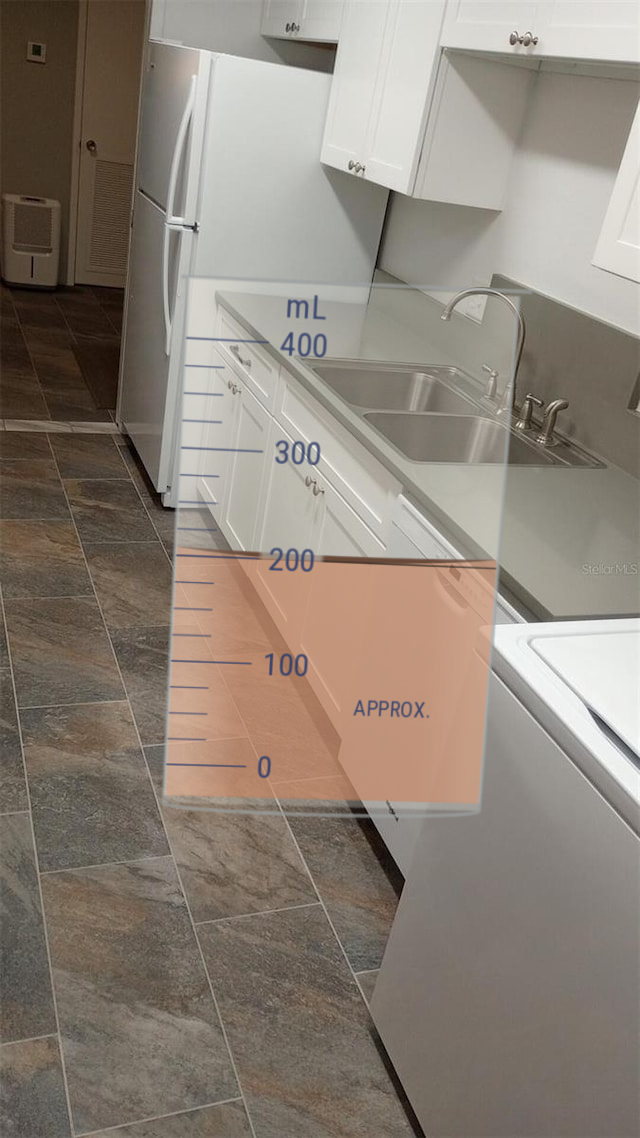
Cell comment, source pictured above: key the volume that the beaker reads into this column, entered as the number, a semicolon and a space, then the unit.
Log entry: 200; mL
